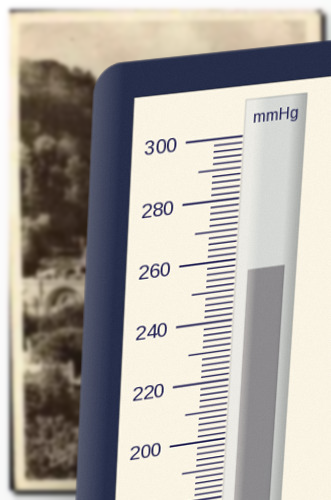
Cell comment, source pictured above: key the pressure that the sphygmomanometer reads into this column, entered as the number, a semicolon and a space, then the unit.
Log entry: 256; mmHg
